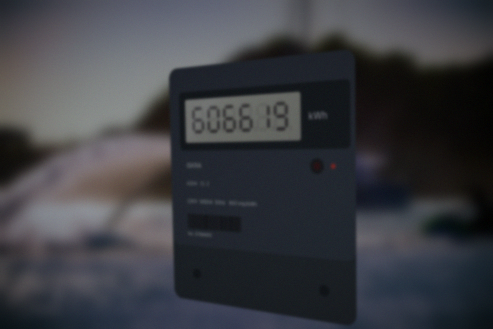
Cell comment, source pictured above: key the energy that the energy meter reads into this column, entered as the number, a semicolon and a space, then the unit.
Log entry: 606619; kWh
